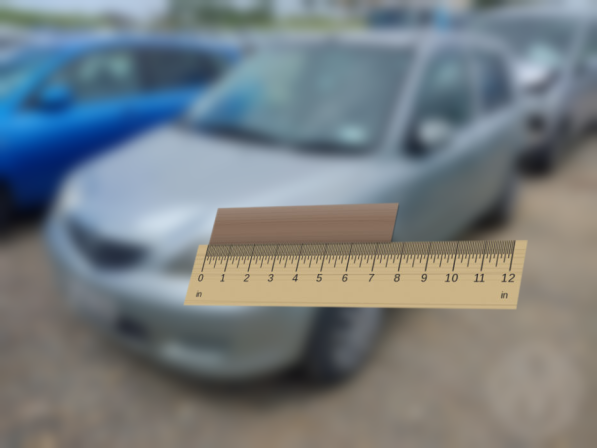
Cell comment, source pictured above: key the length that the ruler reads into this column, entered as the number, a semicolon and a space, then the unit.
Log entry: 7.5; in
